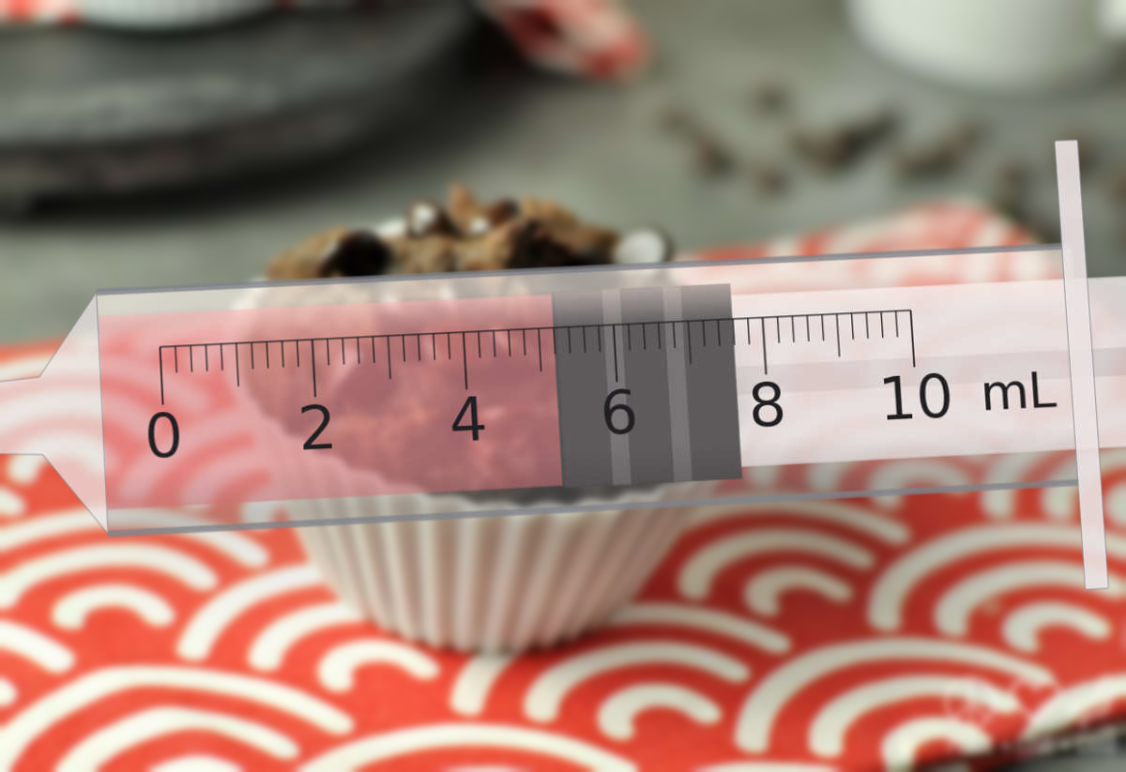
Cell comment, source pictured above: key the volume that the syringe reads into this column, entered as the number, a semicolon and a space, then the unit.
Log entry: 5.2; mL
